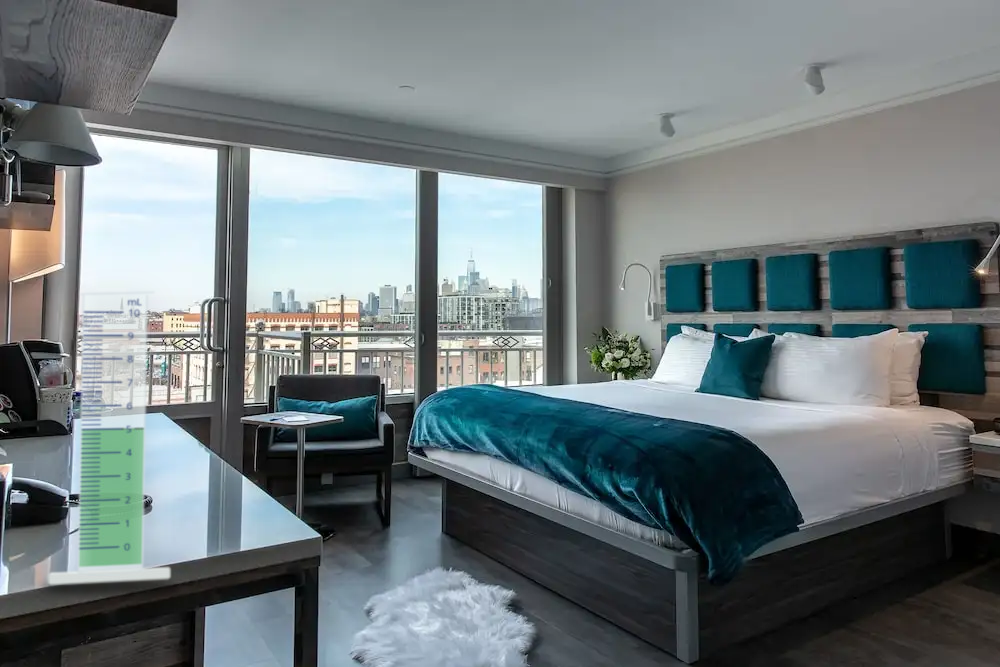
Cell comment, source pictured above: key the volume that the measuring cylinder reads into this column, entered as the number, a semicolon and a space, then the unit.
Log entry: 5; mL
